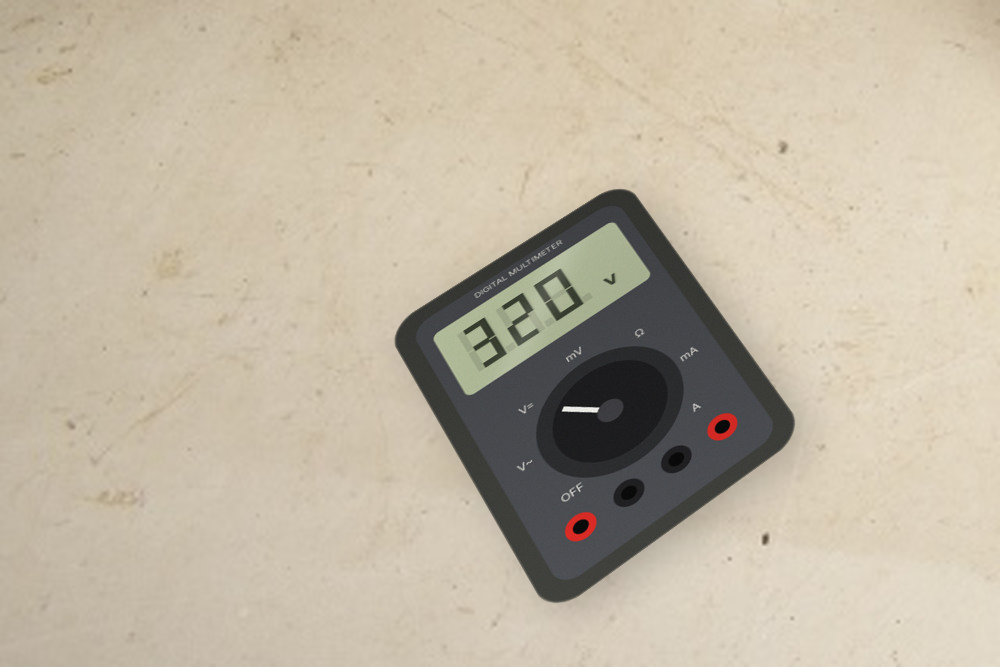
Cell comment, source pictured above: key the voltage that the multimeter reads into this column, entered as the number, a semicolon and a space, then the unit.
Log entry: 320; V
